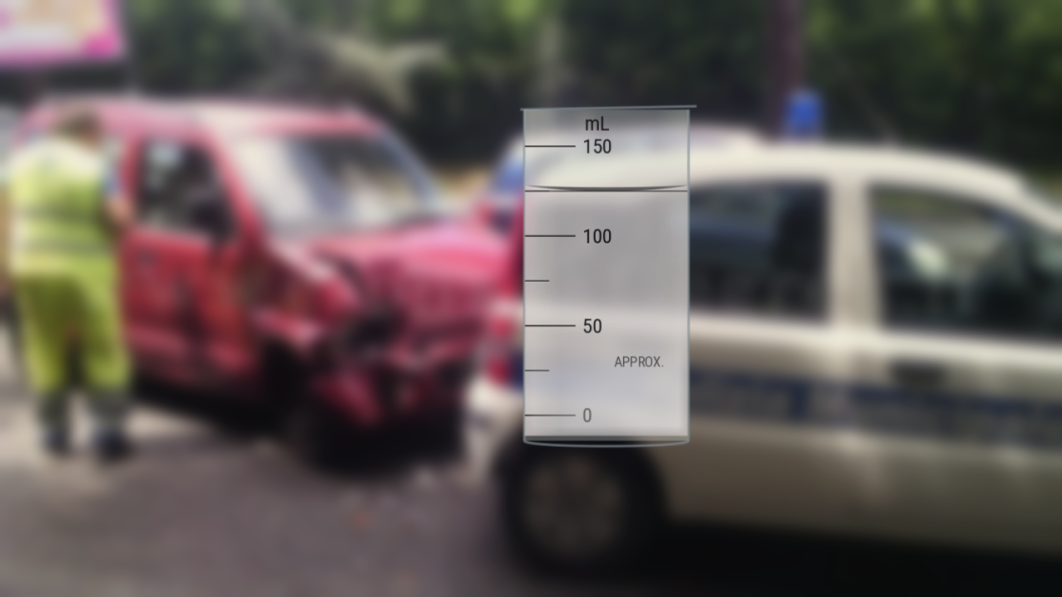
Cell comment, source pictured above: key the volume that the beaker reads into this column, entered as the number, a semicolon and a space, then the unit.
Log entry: 125; mL
